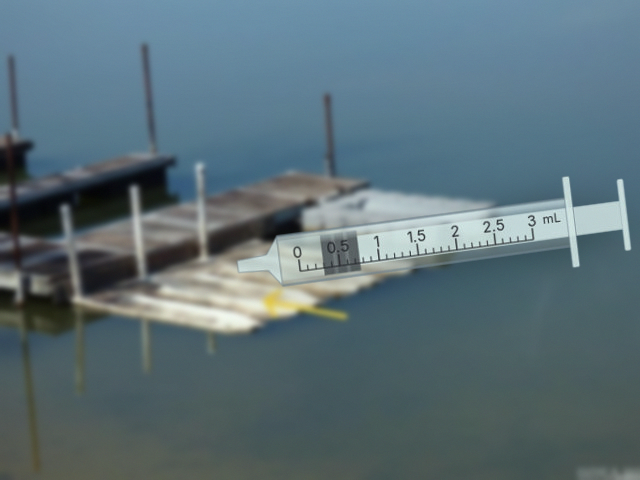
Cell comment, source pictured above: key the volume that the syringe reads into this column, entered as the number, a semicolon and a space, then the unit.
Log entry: 0.3; mL
